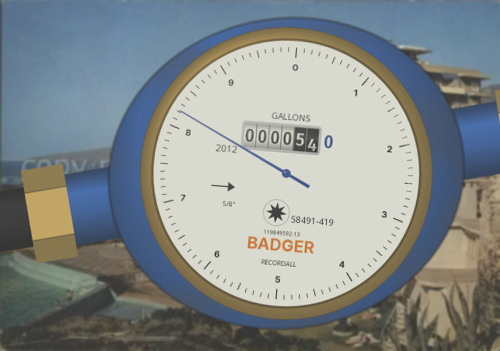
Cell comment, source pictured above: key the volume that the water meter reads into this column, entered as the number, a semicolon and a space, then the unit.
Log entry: 538.2; gal
